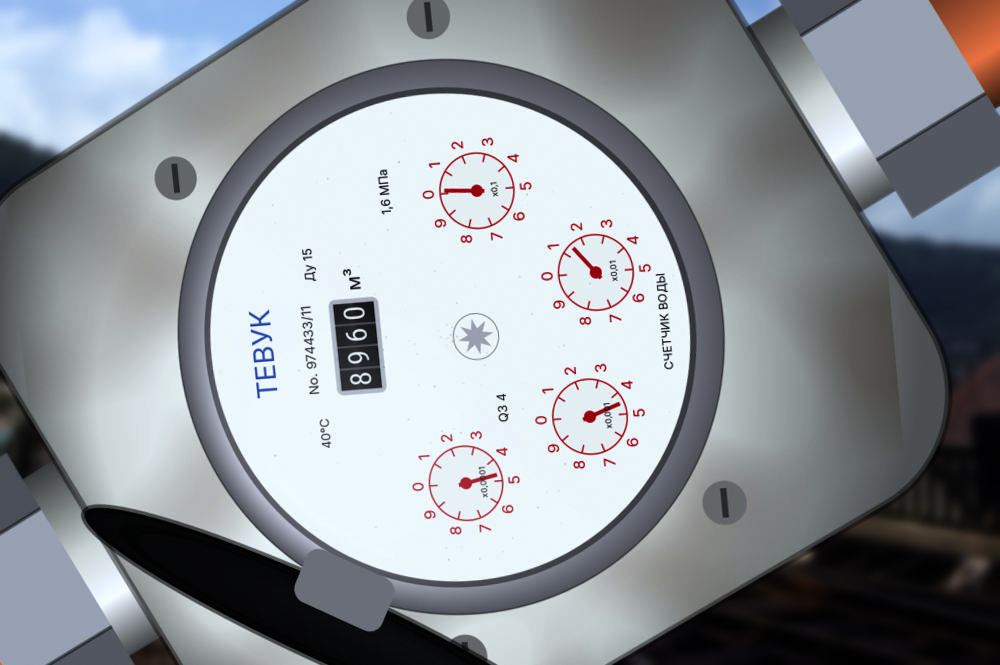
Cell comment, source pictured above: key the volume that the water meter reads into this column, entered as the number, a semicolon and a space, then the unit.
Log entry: 8960.0144; m³
